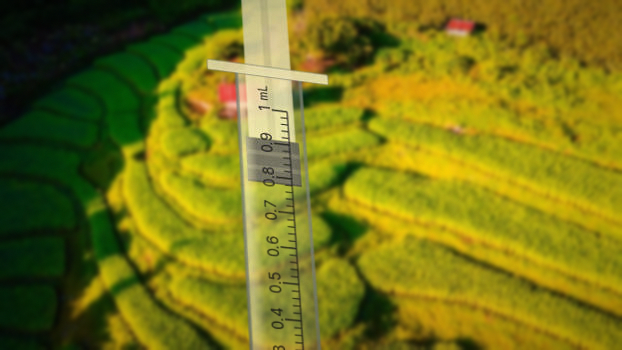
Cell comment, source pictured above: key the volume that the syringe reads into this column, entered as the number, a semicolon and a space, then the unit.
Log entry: 0.78; mL
